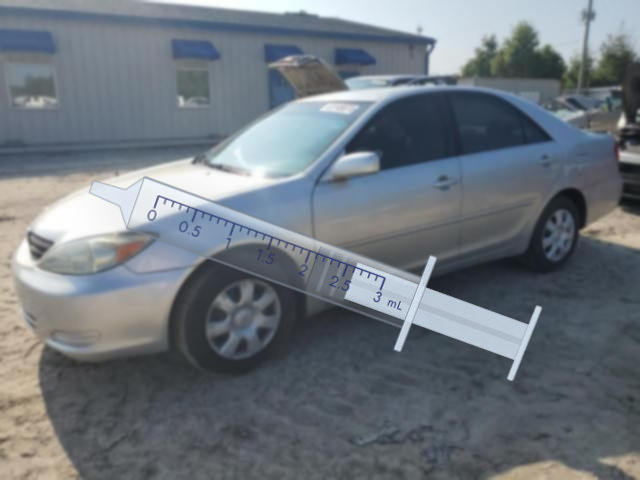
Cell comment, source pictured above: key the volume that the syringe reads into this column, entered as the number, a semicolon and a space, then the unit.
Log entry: 2.1; mL
